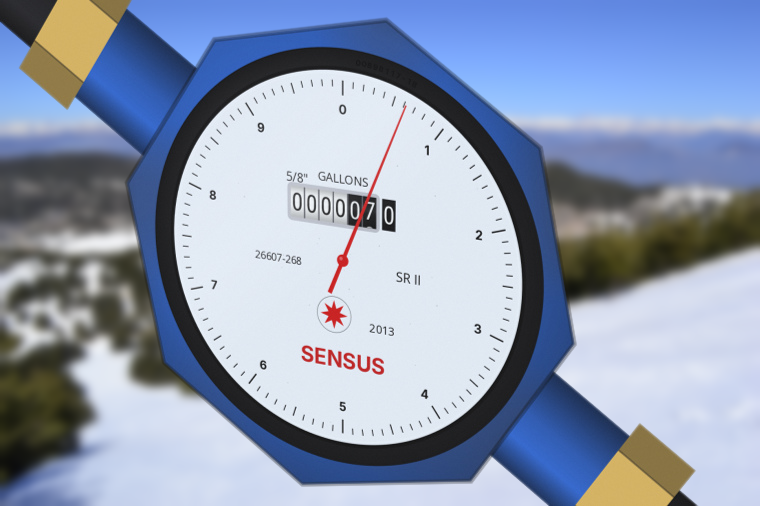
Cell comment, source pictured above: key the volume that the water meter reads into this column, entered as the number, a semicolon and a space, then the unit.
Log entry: 70.6; gal
